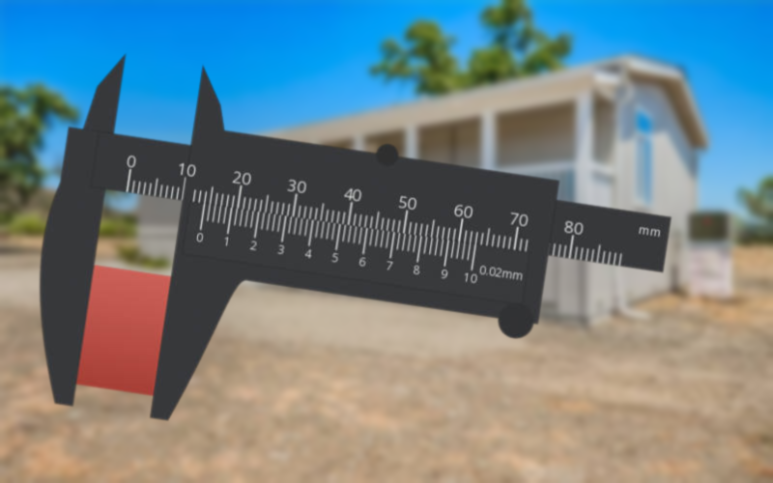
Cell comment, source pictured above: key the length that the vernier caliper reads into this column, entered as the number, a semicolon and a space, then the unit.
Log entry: 14.0; mm
